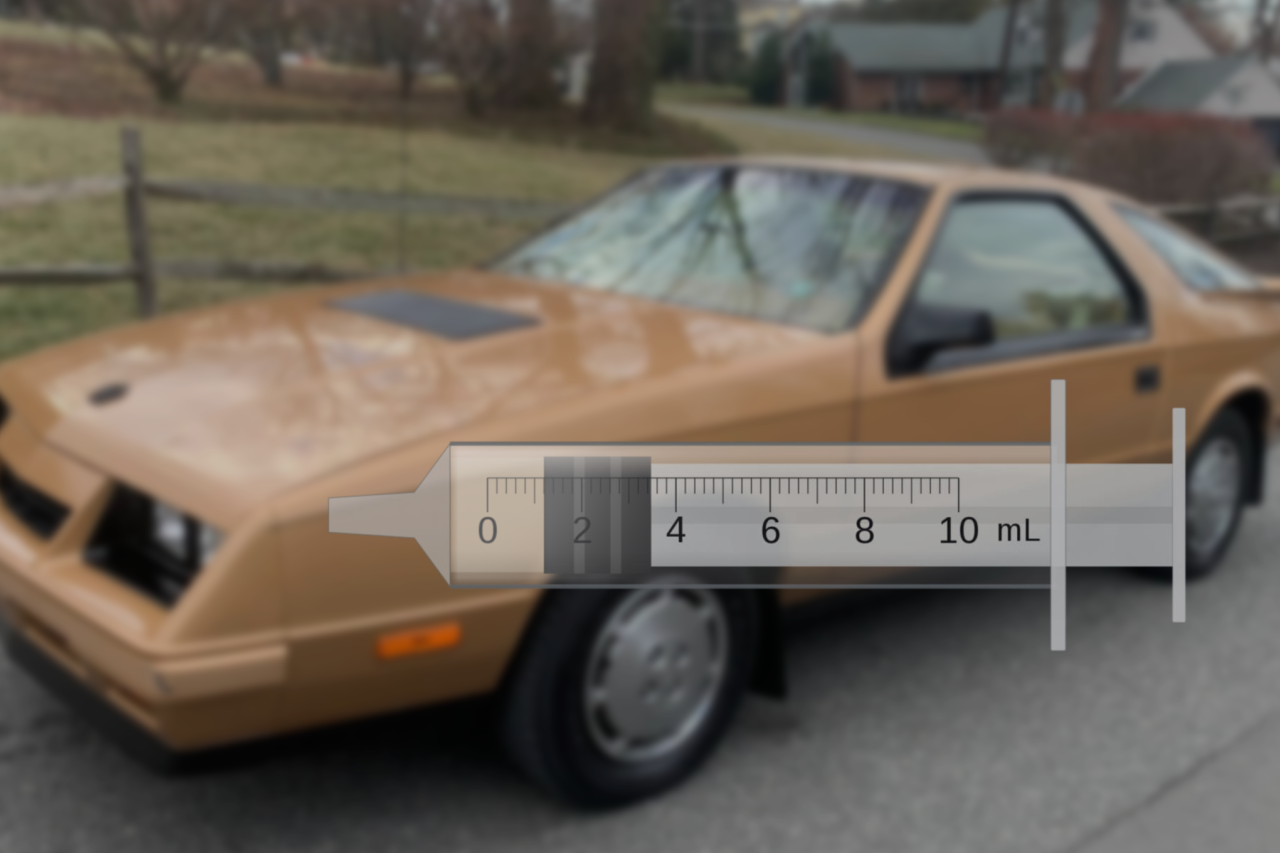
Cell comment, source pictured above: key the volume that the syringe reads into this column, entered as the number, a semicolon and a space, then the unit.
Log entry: 1.2; mL
